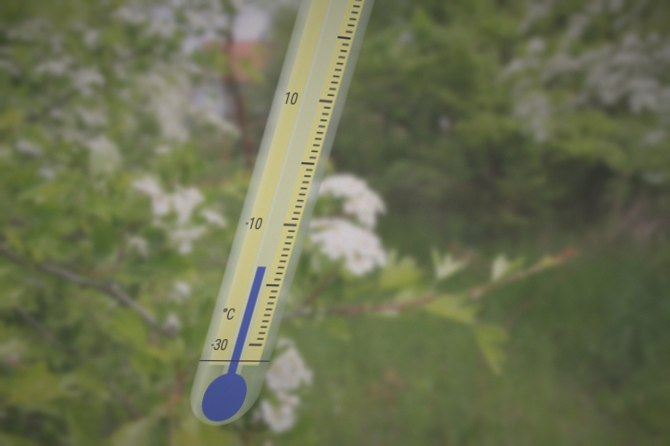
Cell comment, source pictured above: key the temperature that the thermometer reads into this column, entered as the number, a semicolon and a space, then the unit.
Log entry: -17; °C
